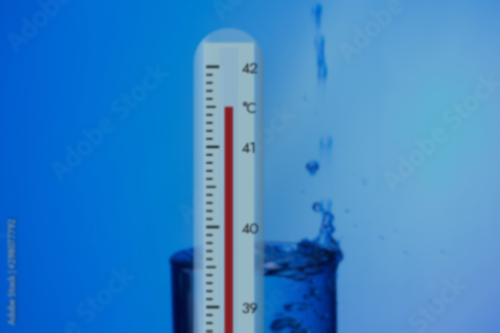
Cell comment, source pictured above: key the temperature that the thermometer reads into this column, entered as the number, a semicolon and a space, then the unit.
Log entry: 41.5; °C
